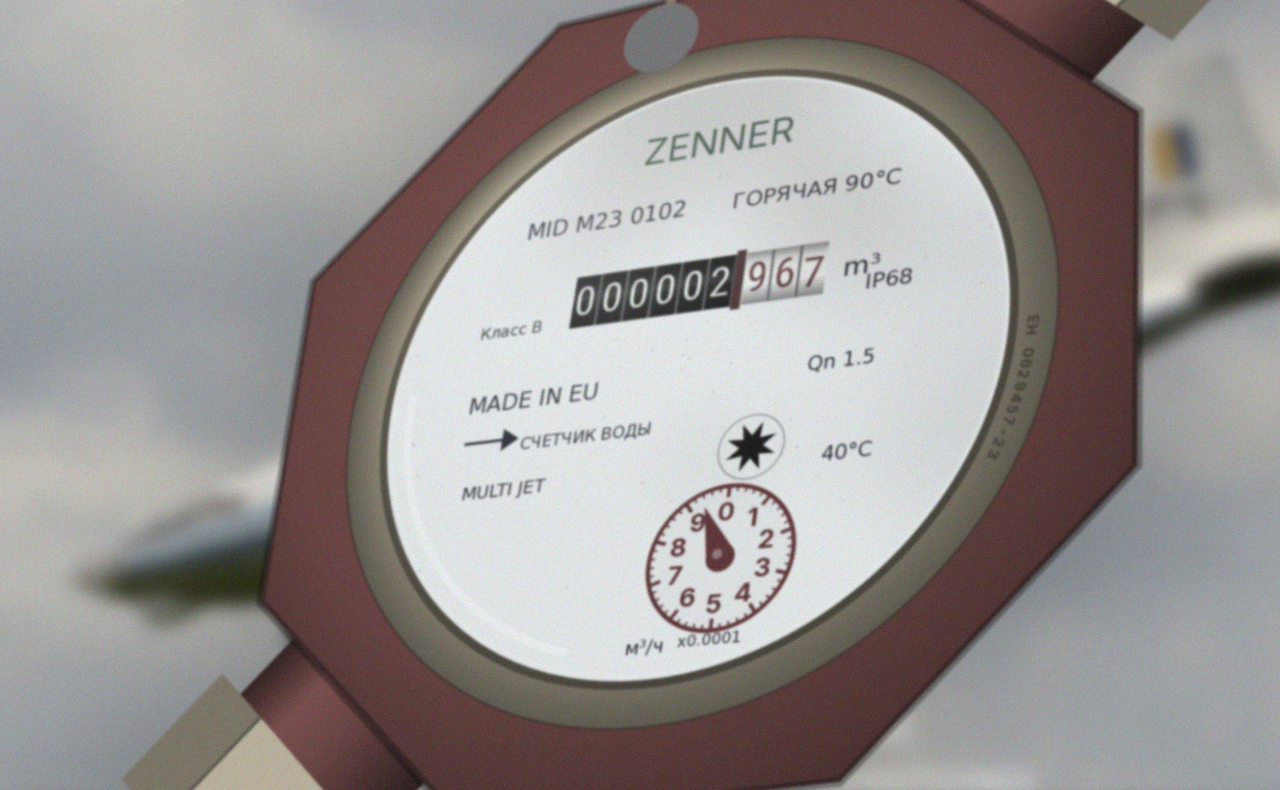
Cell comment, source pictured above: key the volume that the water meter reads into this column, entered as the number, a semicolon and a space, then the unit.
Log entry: 2.9669; m³
